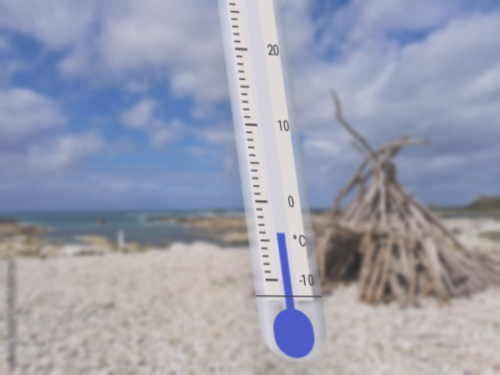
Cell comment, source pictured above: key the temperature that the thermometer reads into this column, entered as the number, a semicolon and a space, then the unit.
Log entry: -4; °C
